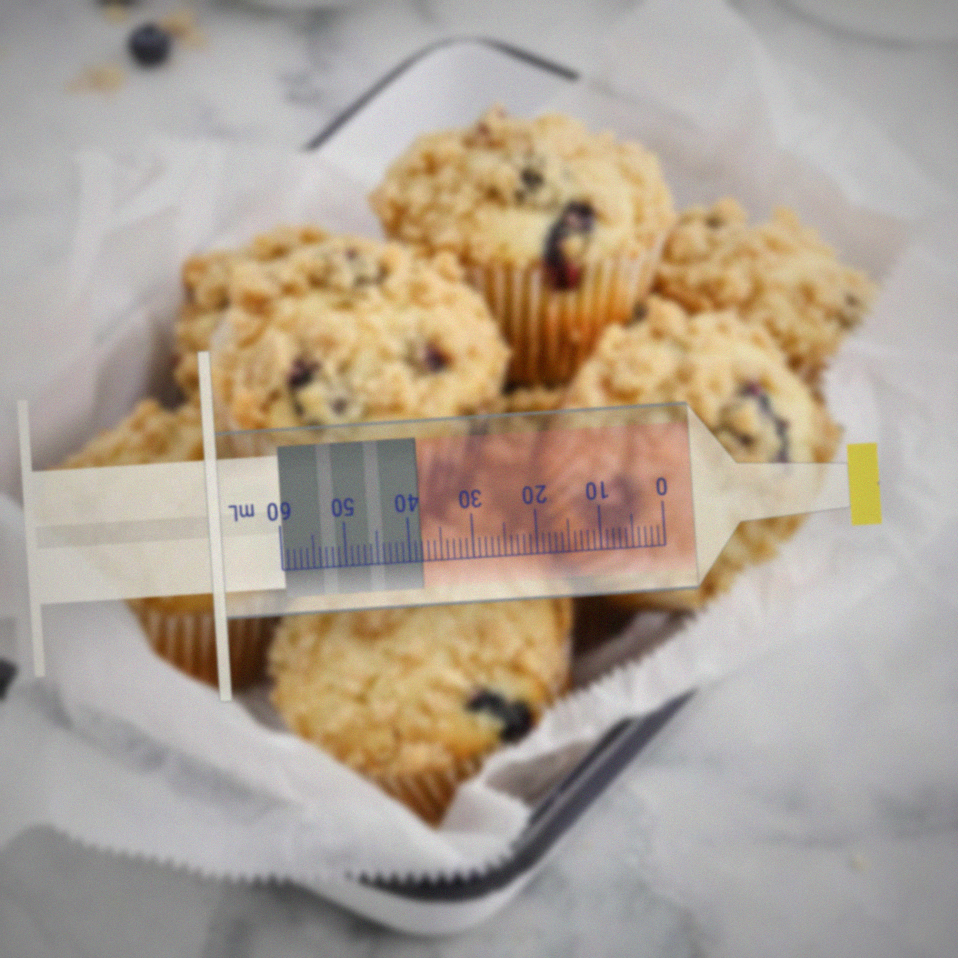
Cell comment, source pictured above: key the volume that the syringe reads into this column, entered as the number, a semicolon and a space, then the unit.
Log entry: 38; mL
